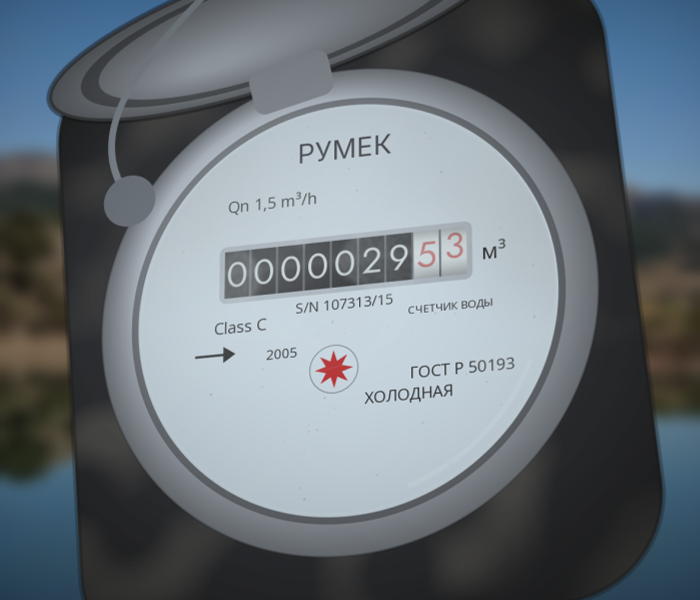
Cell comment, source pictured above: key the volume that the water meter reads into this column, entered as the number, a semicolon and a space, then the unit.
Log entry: 29.53; m³
